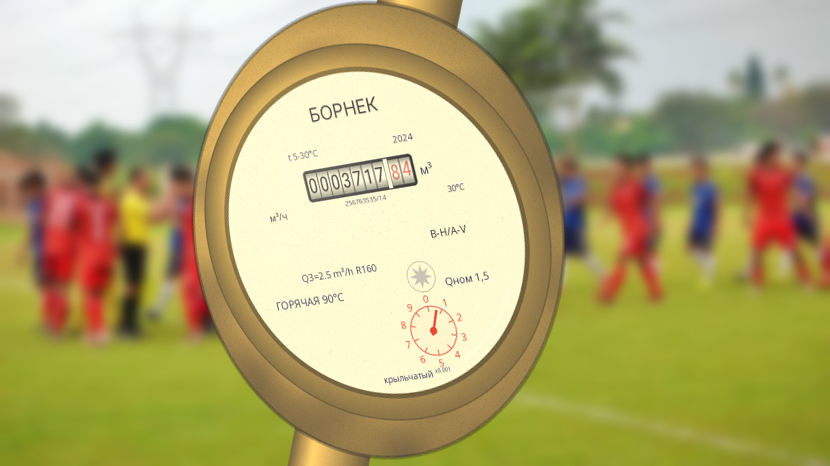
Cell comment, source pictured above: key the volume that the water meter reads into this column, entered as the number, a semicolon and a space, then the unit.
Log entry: 3717.840; m³
